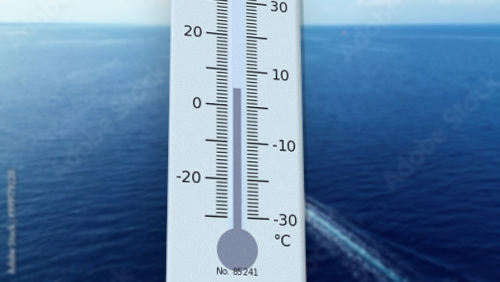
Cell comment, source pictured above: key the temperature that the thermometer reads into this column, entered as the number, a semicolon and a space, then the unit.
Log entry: 5; °C
